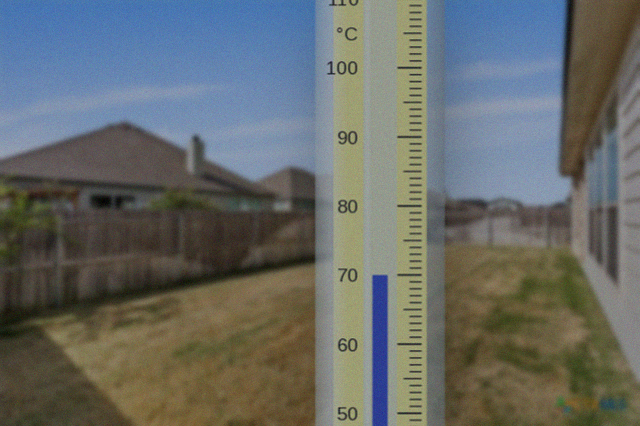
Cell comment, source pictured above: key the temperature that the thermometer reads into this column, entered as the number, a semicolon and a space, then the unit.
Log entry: 70; °C
